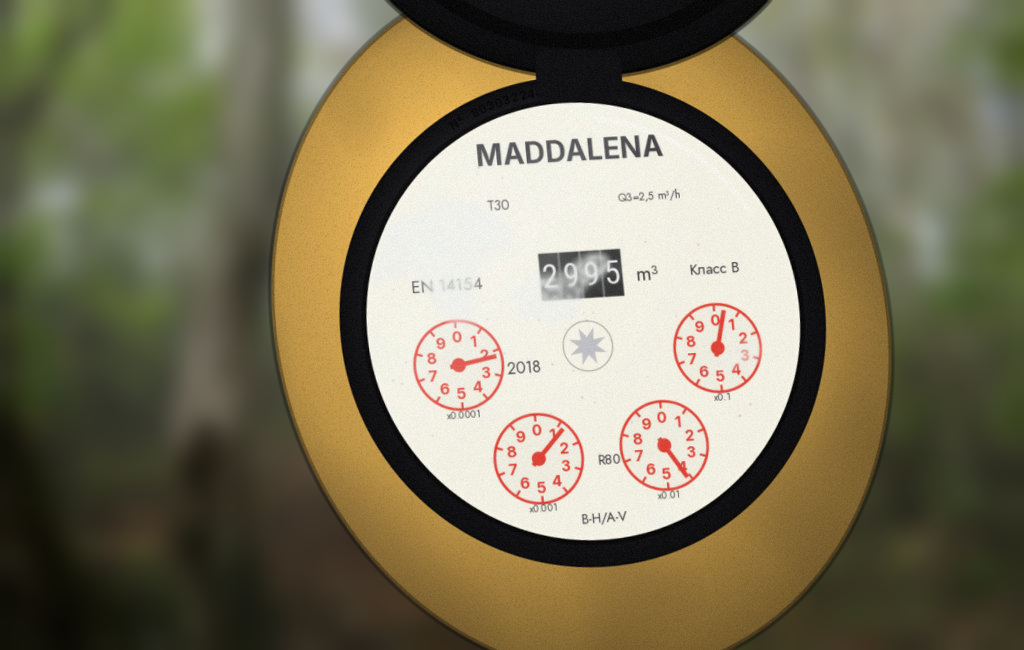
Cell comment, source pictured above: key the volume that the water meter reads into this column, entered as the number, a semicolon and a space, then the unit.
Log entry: 2995.0412; m³
